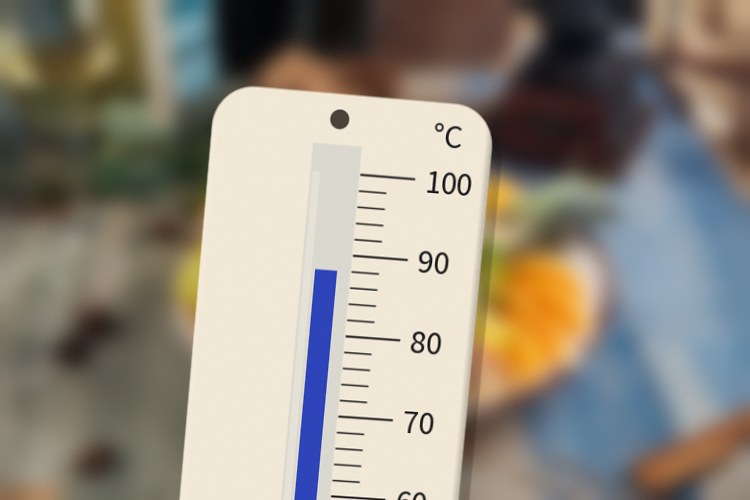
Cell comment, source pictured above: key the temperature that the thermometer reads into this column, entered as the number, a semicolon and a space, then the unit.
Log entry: 88; °C
